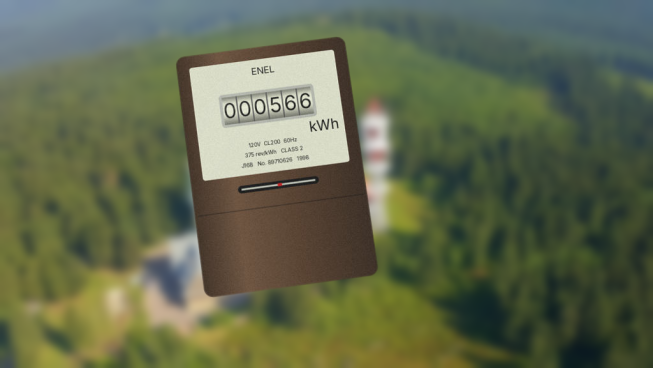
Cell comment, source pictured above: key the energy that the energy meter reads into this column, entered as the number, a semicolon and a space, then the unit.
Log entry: 566; kWh
